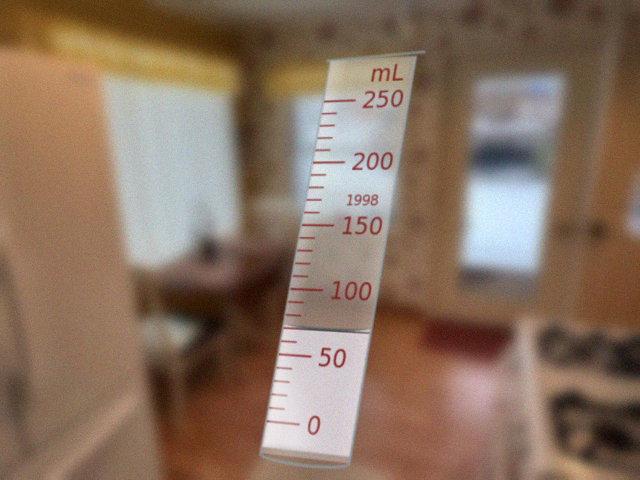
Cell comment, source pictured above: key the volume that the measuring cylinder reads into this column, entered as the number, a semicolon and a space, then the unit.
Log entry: 70; mL
